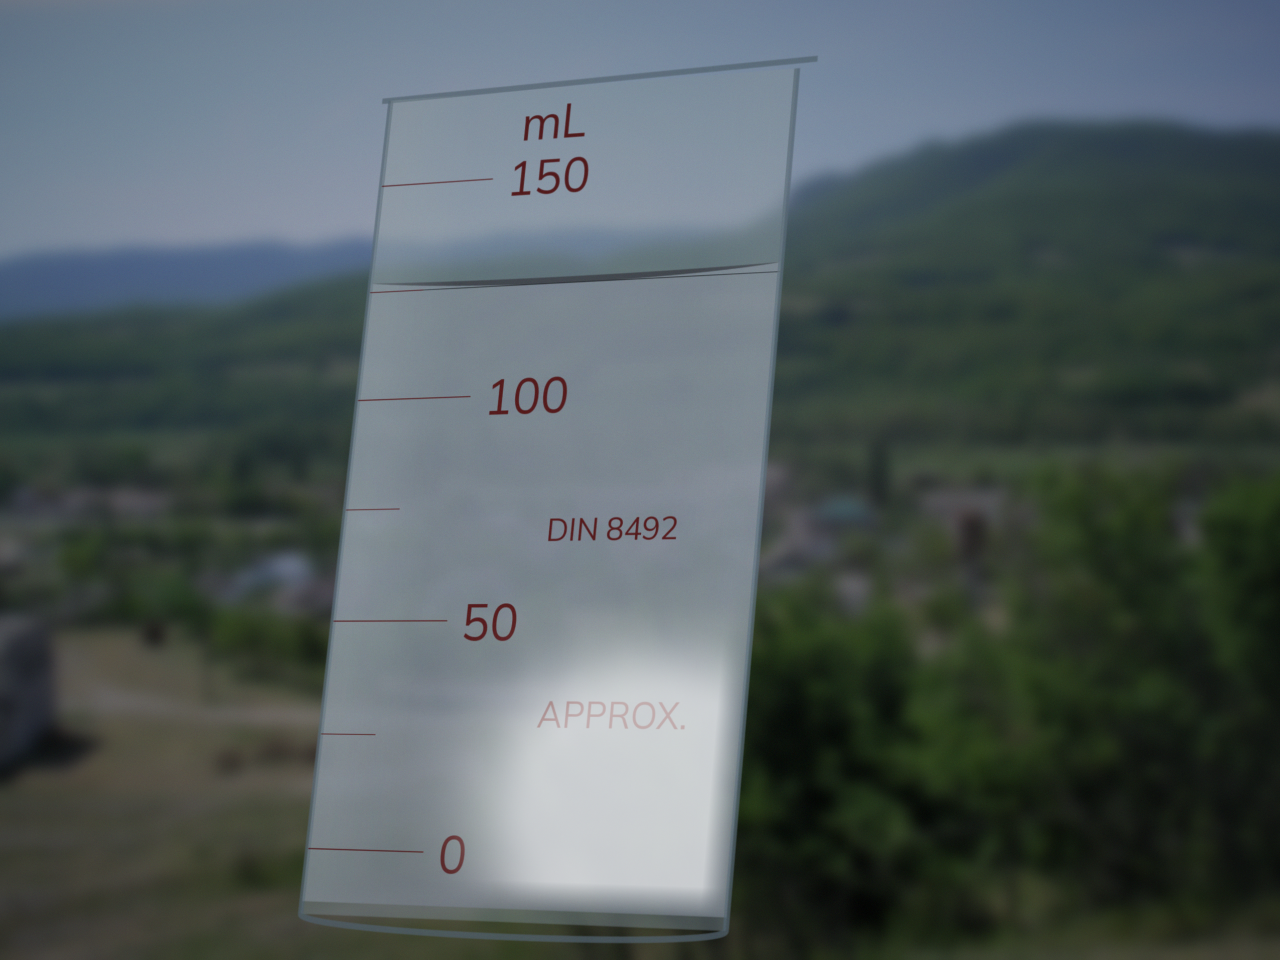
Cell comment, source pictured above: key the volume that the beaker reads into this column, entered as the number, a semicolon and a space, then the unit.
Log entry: 125; mL
